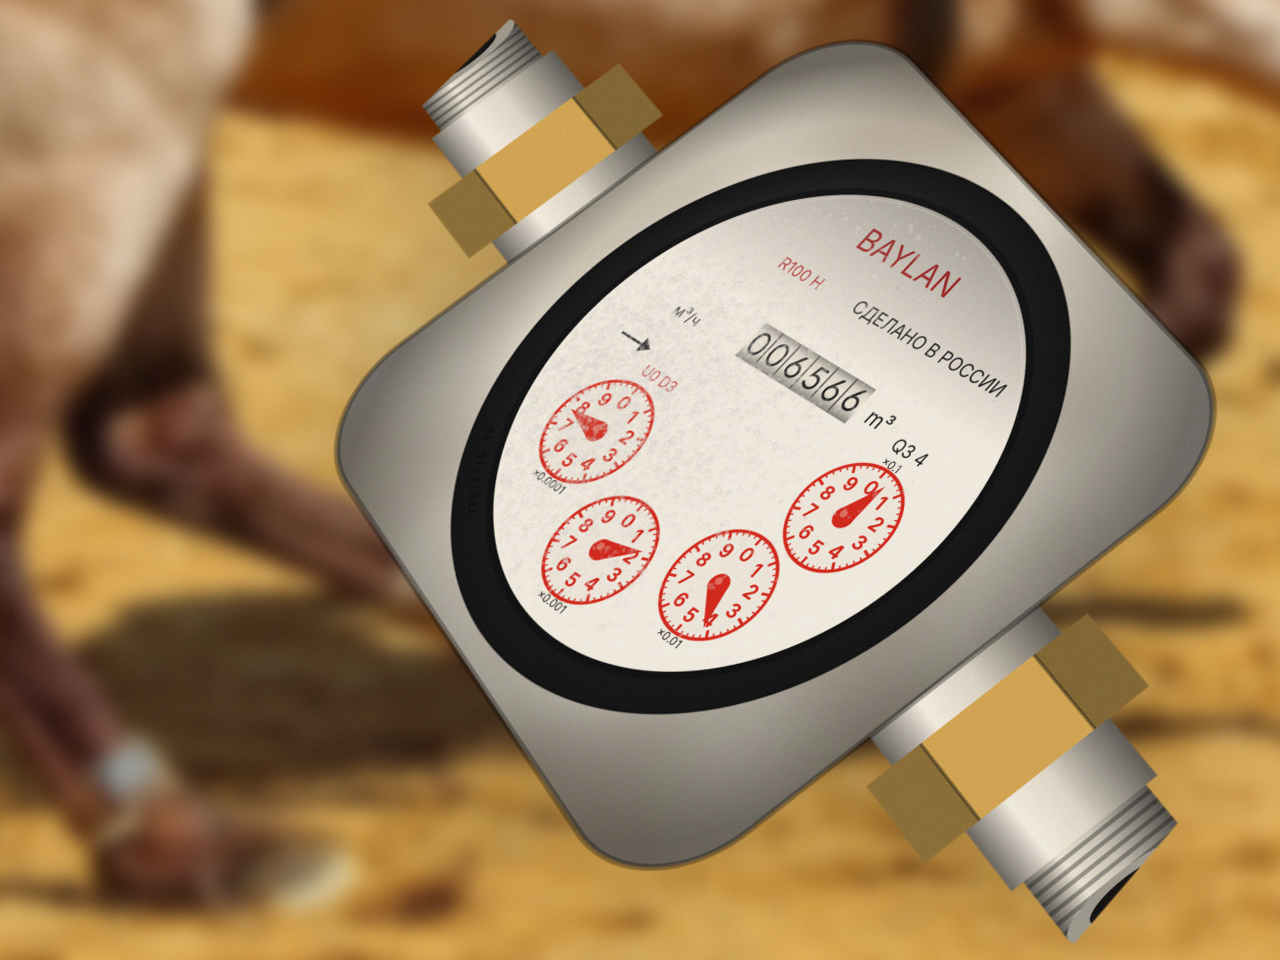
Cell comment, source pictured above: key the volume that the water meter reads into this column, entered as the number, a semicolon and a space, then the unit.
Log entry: 6566.0417; m³
